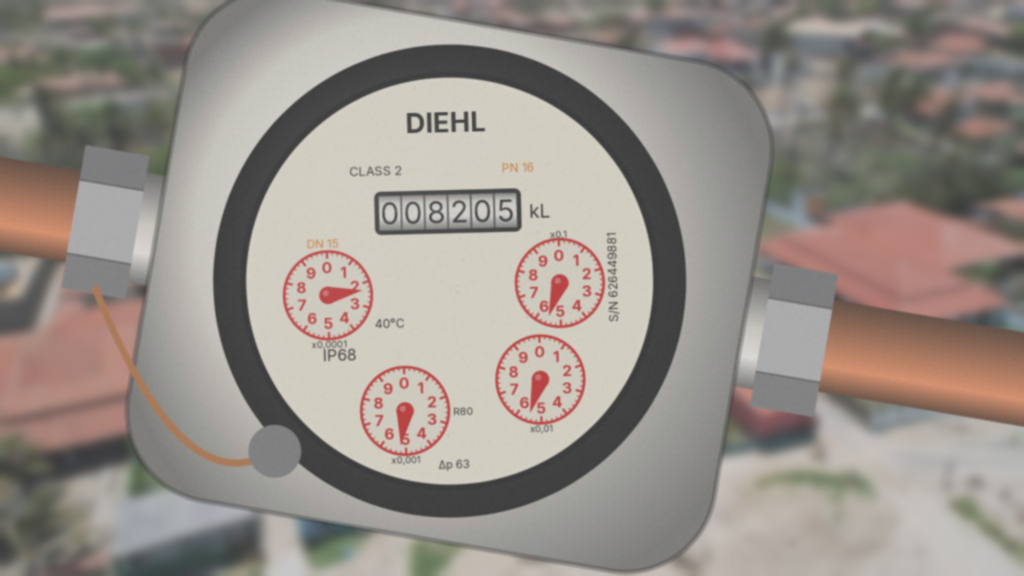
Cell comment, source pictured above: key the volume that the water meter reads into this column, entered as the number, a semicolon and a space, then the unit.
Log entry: 8205.5552; kL
